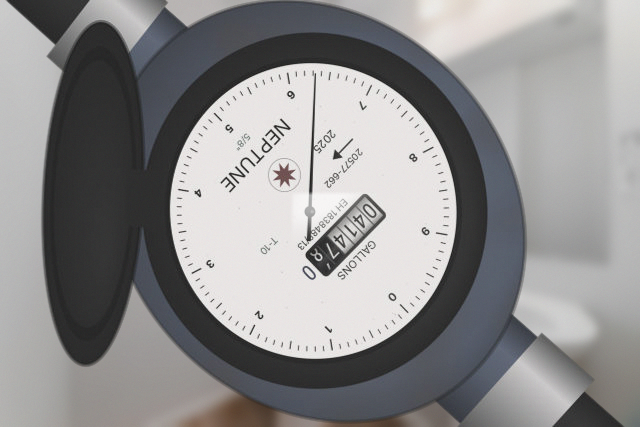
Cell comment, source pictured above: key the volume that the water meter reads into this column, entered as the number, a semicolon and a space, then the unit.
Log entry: 414776.3; gal
